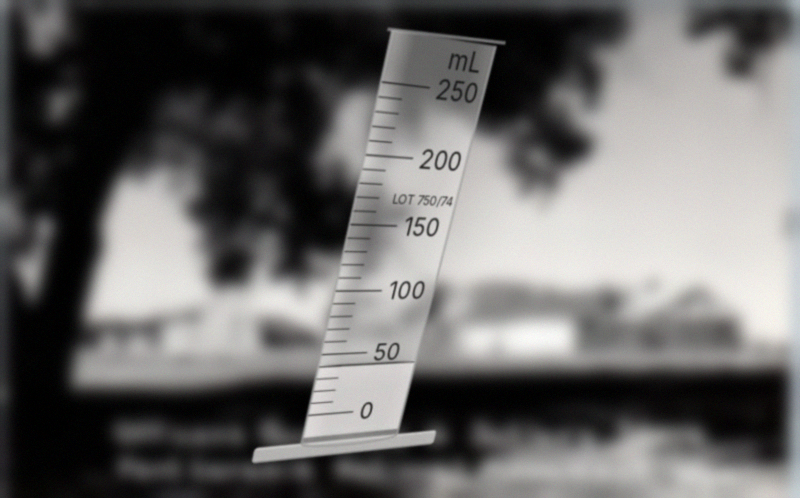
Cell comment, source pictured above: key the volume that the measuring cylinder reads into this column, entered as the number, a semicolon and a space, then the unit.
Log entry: 40; mL
